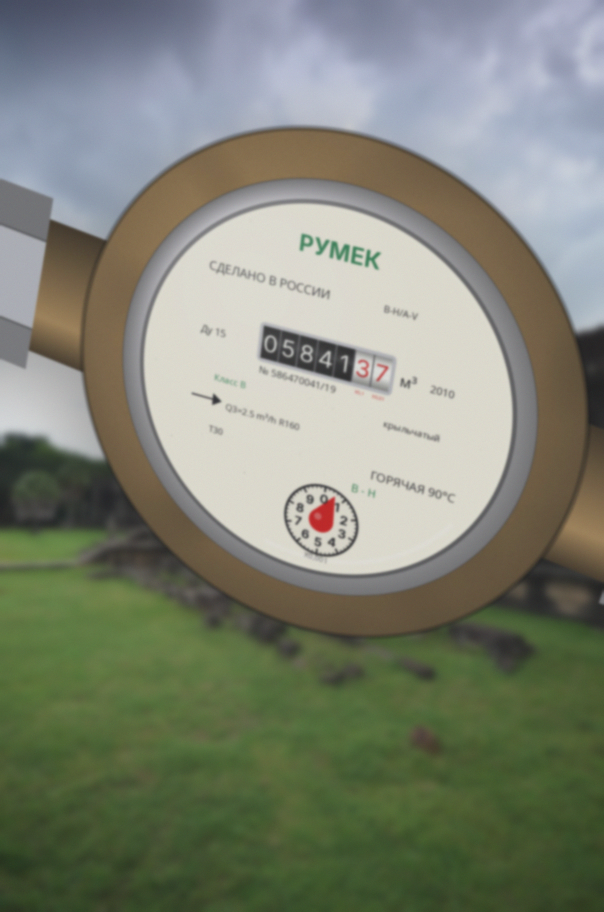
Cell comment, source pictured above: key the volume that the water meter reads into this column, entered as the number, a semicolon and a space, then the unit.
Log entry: 5841.370; m³
